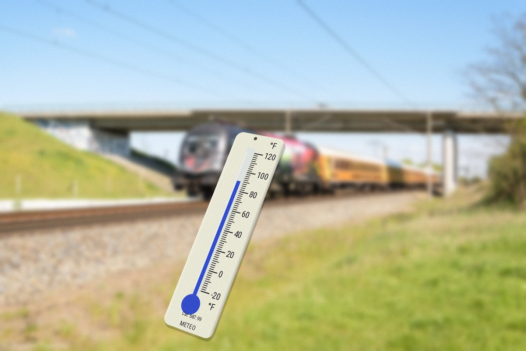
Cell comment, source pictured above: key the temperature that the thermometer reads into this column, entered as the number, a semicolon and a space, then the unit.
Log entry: 90; °F
